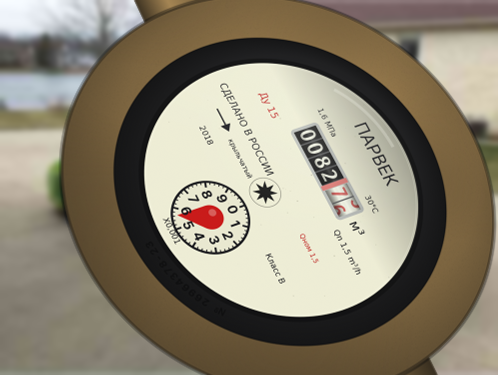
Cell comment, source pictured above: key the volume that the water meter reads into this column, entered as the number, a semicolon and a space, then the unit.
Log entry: 82.755; m³
